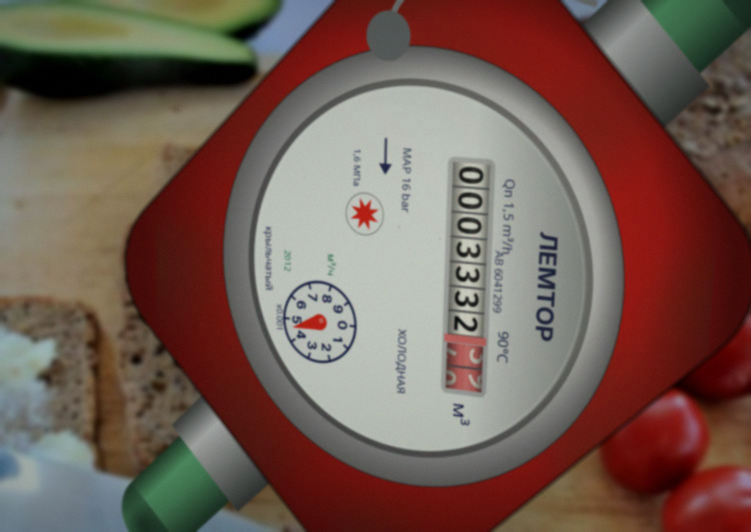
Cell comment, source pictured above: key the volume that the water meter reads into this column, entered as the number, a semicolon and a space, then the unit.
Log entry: 3332.394; m³
